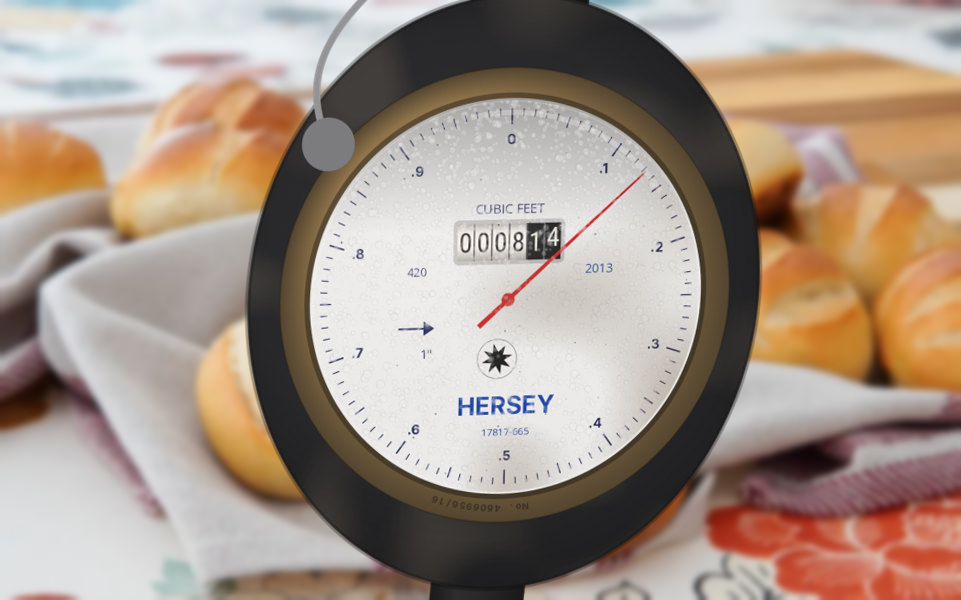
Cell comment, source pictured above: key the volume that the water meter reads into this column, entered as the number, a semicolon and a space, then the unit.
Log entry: 814.13; ft³
